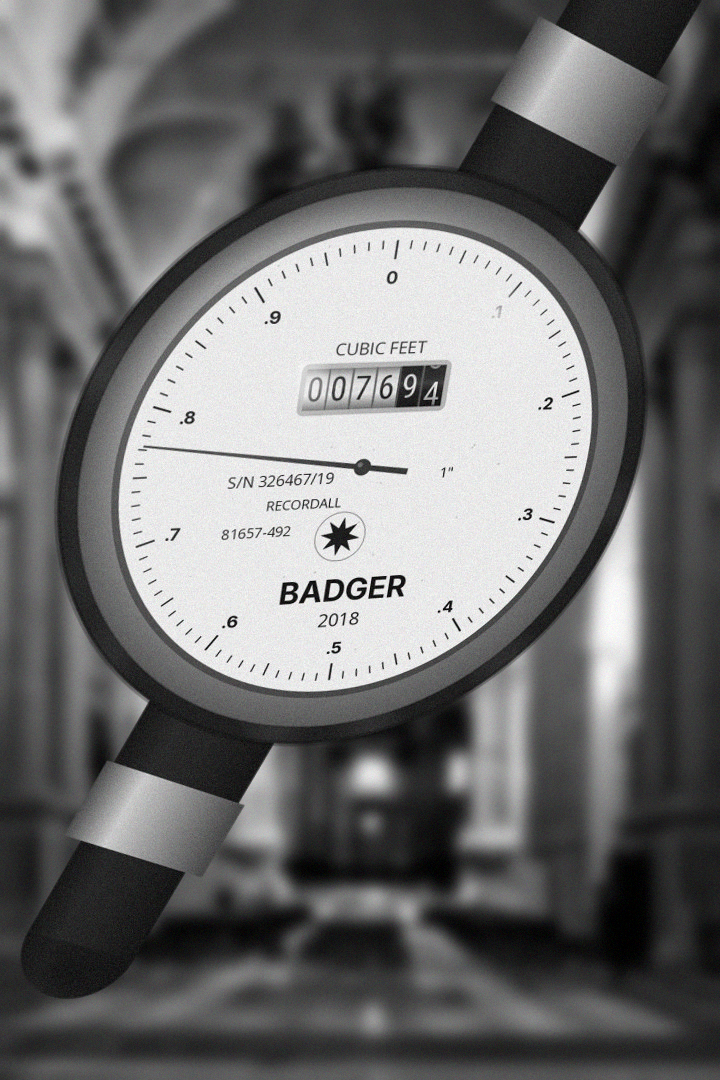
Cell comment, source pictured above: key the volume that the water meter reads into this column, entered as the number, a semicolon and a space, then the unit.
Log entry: 7693.77; ft³
